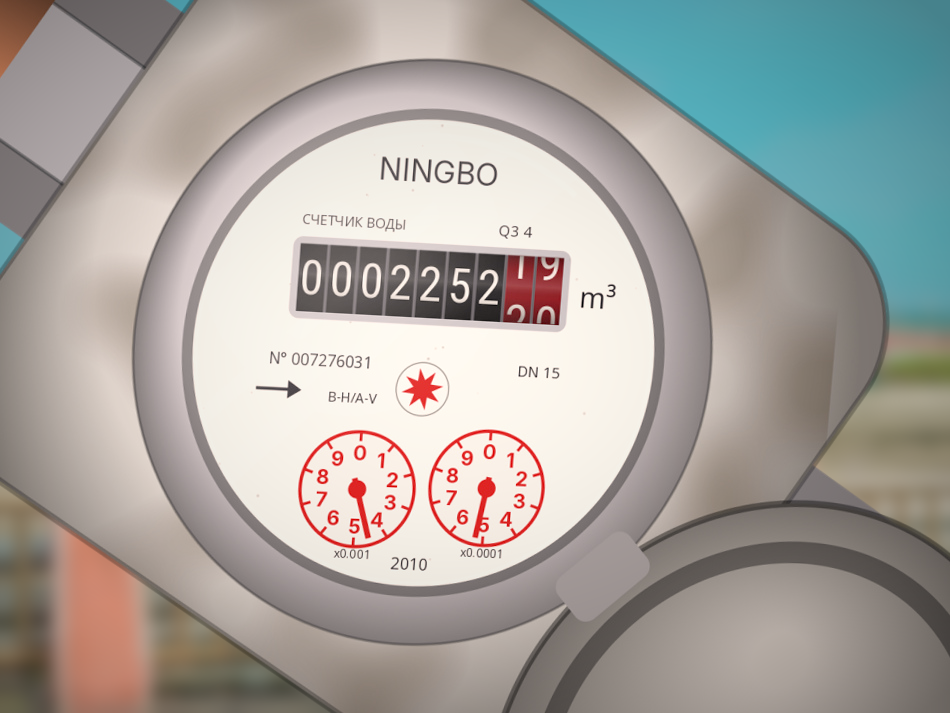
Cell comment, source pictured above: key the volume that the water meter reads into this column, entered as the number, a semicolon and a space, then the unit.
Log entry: 2252.1945; m³
